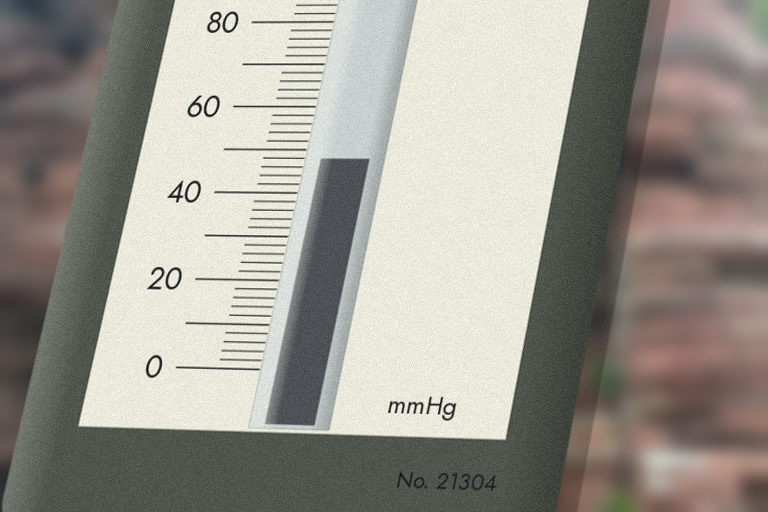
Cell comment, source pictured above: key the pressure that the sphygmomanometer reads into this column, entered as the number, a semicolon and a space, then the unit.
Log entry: 48; mmHg
